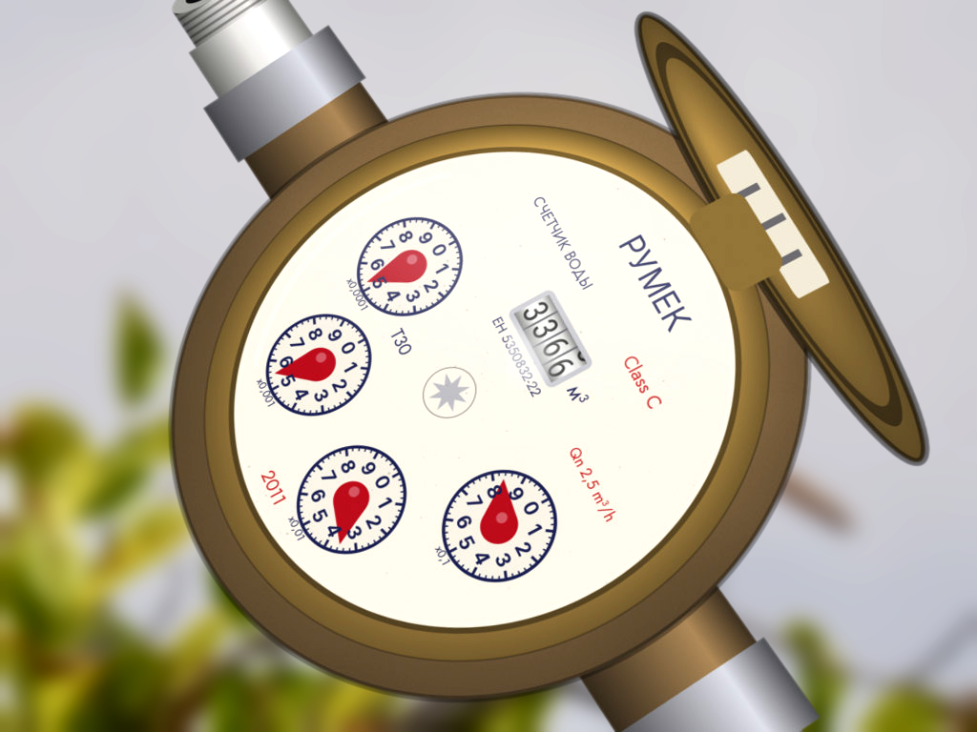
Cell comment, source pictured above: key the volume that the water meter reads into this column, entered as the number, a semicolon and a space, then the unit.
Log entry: 3365.8355; m³
